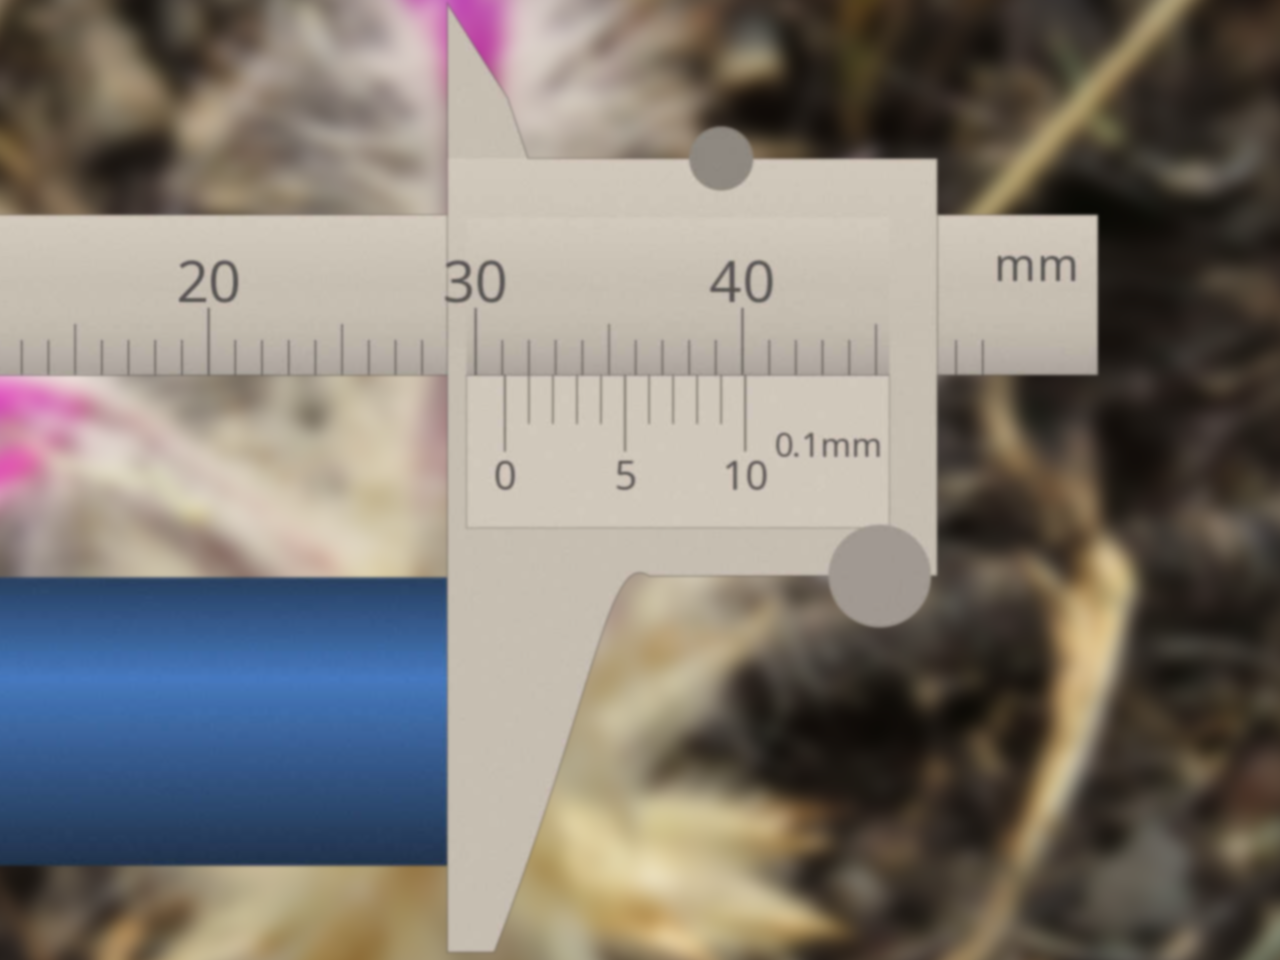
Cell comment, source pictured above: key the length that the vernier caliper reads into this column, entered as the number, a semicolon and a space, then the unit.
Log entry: 31.1; mm
